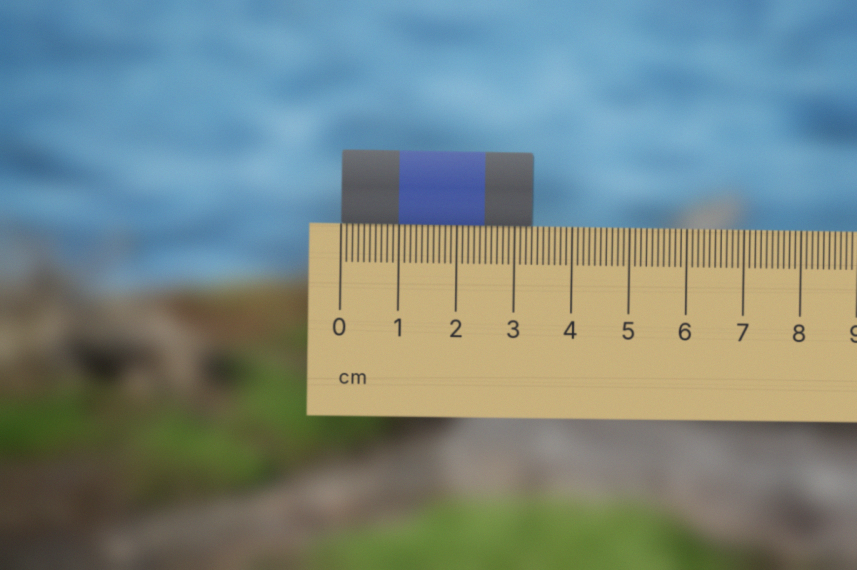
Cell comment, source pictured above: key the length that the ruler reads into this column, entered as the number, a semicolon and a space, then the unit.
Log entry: 3.3; cm
